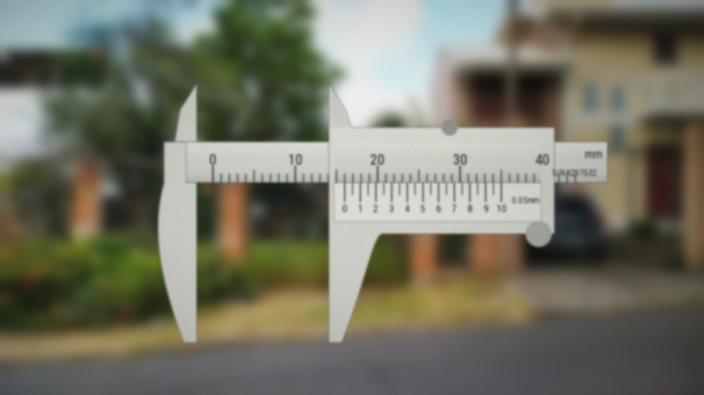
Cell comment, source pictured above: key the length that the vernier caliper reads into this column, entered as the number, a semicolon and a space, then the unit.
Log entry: 16.0; mm
